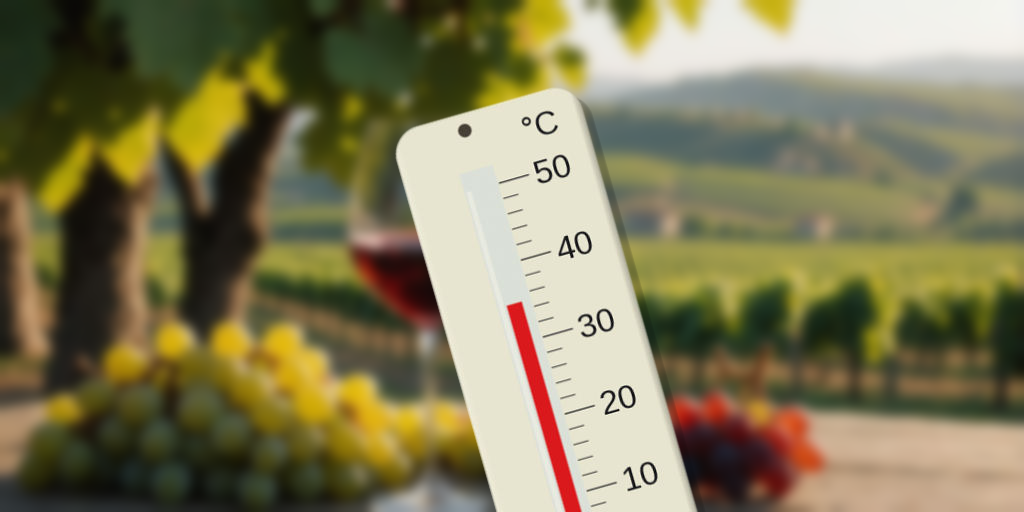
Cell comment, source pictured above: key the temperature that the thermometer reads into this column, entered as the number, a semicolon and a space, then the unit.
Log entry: 35; °C
